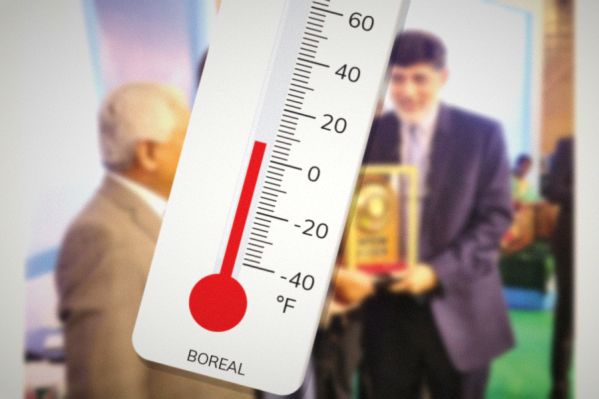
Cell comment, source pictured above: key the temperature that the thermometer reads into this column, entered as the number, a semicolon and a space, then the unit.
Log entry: 6; °F
